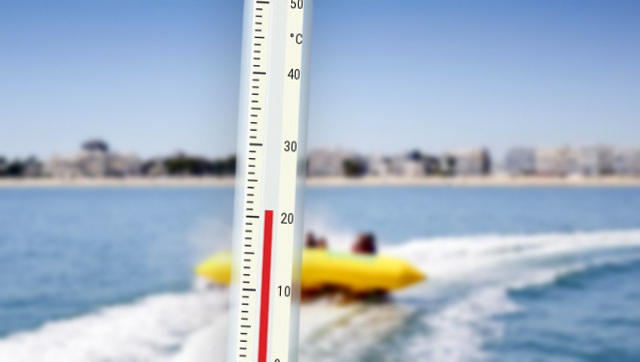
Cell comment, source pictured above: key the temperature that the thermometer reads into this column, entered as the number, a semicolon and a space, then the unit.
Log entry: 21; °C
